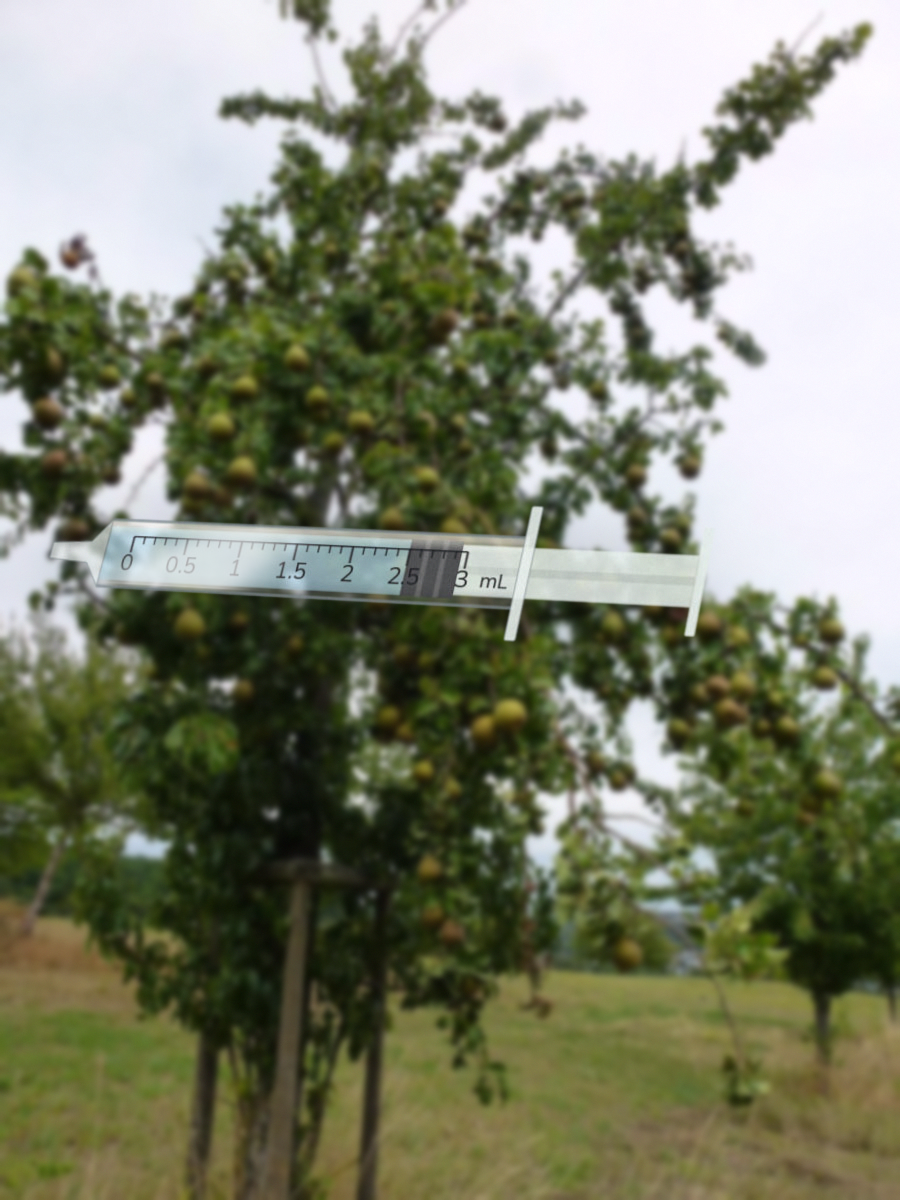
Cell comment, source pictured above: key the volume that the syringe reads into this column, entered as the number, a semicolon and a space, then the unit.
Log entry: 2.5; mL
